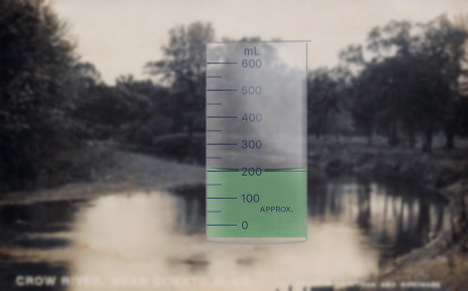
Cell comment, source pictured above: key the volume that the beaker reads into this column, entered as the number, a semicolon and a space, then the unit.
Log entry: 200; mL
